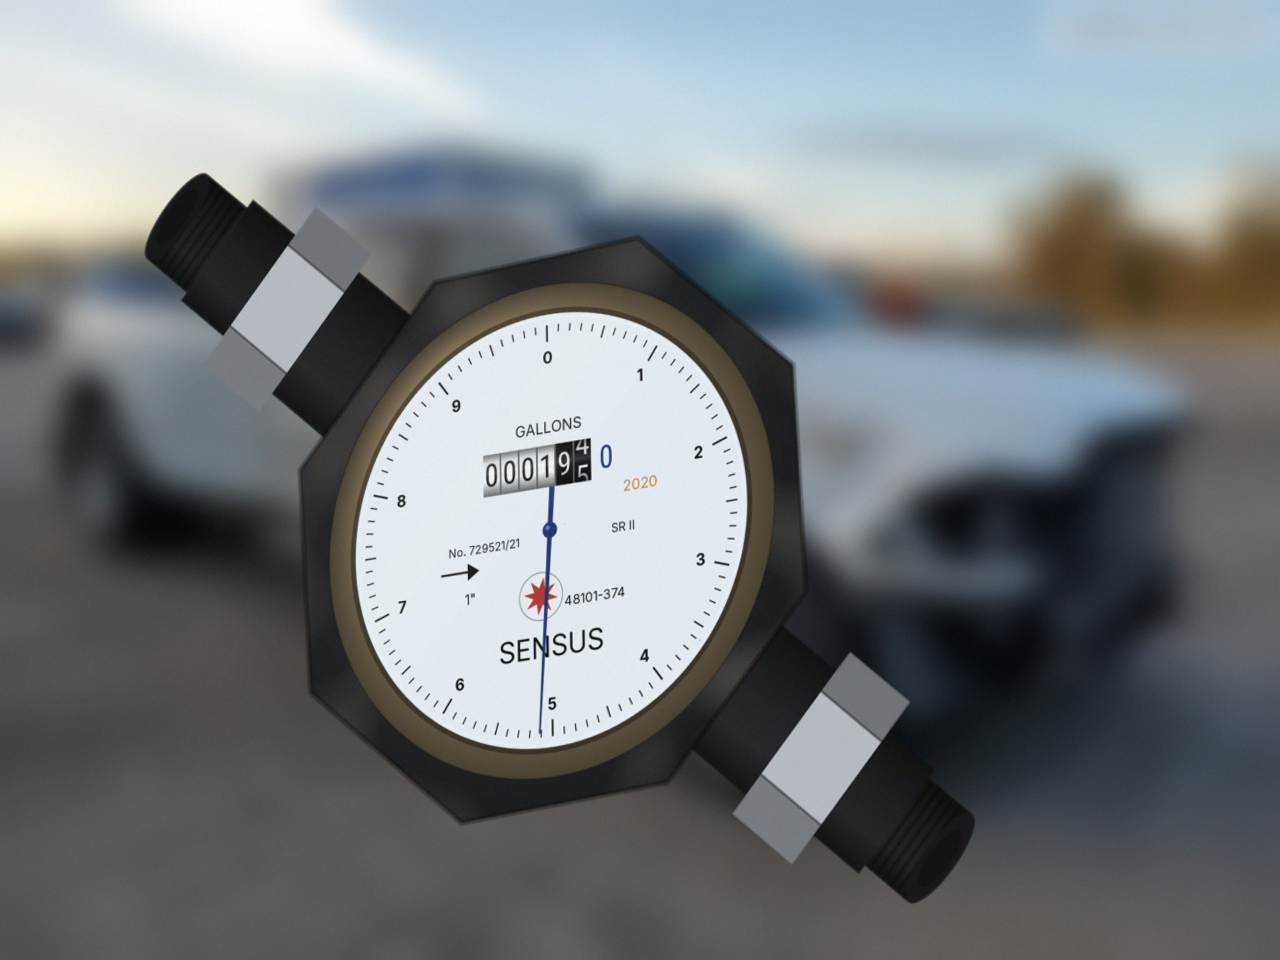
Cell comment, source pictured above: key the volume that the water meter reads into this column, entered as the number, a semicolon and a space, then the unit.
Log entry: 1945.1; gal
